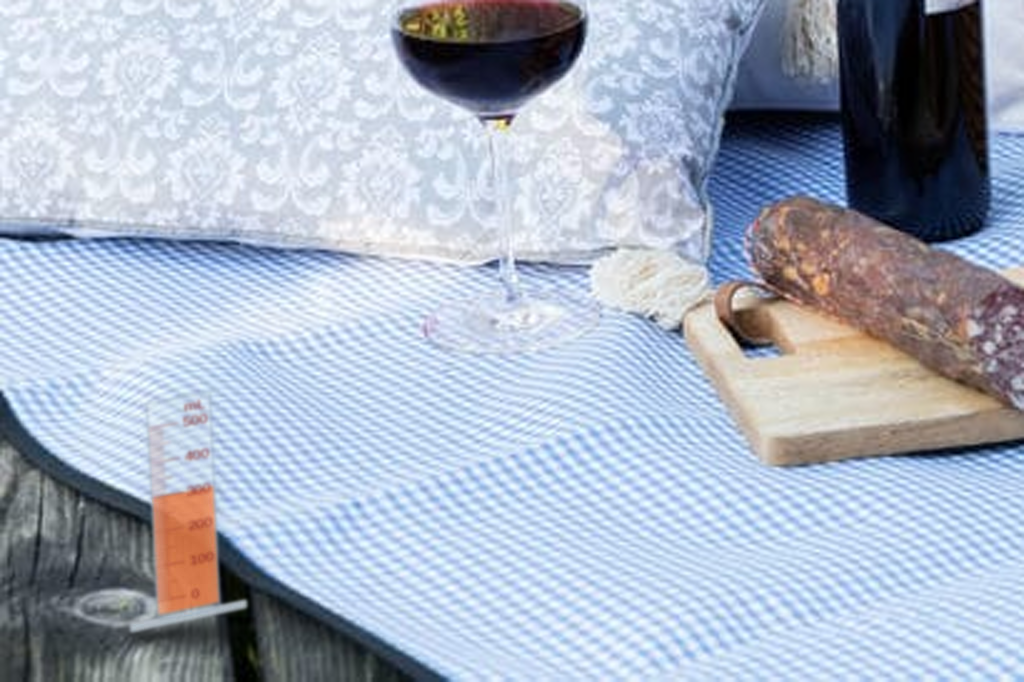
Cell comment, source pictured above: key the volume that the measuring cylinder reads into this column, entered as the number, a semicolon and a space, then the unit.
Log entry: 300; mL
